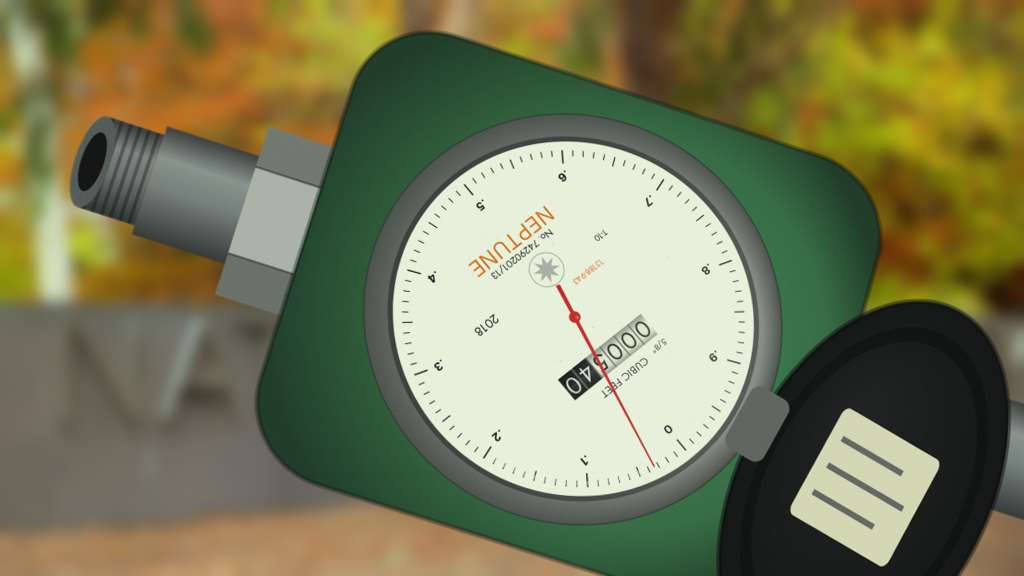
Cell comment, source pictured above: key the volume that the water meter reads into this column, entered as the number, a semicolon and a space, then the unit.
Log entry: 540.03; ft³
